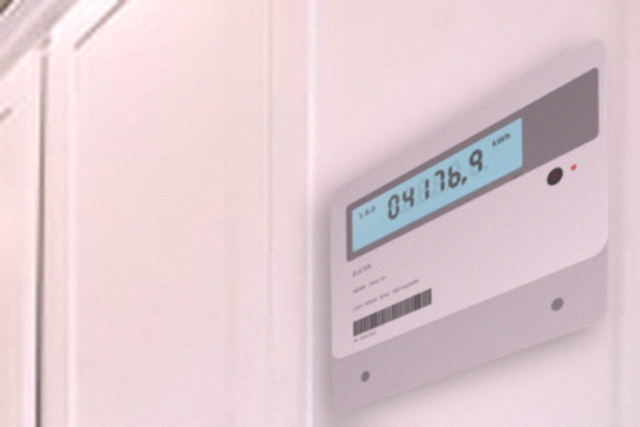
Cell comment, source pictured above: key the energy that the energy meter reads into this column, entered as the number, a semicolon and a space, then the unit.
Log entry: 4176.9; kWh
